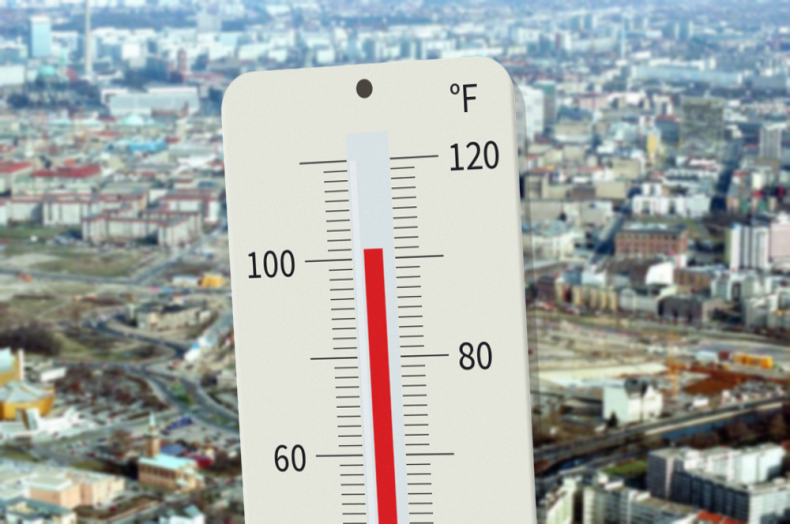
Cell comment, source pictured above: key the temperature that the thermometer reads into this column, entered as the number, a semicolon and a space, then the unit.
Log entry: 102; °F
